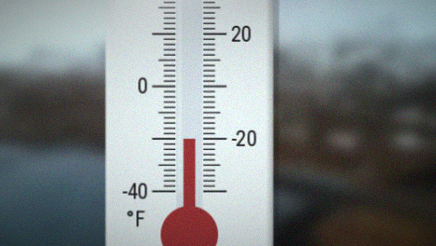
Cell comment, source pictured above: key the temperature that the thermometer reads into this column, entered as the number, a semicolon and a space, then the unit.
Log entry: -20; °F
